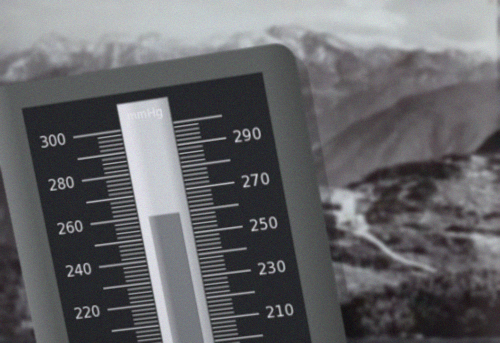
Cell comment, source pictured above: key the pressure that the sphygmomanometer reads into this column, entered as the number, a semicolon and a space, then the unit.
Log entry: 260; mmHg
